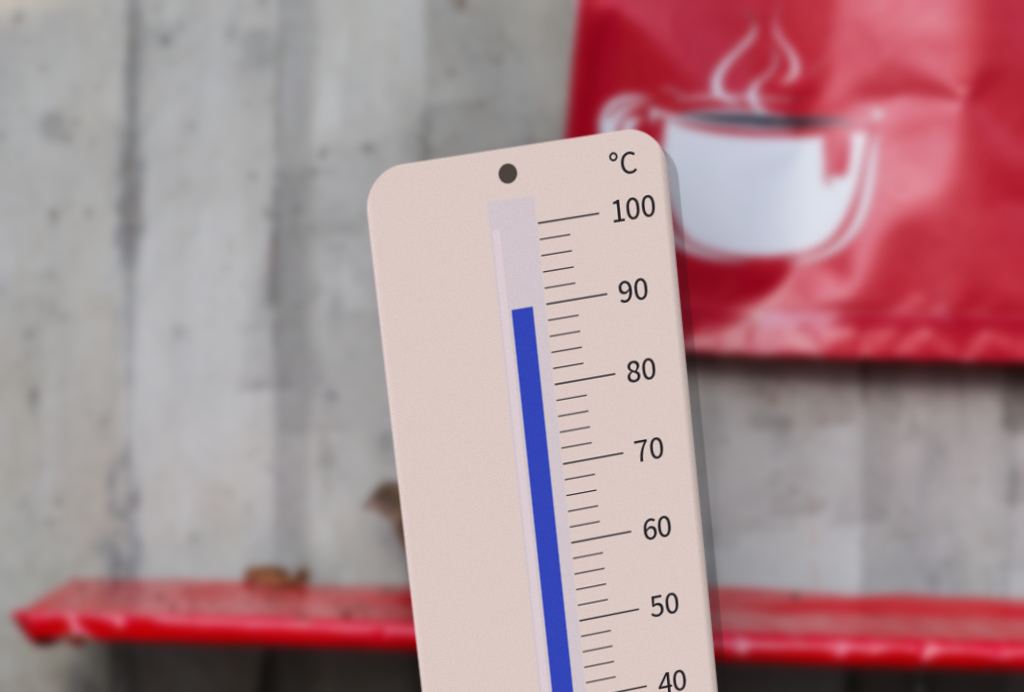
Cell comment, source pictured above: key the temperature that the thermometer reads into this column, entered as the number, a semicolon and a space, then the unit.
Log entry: 90; °C
